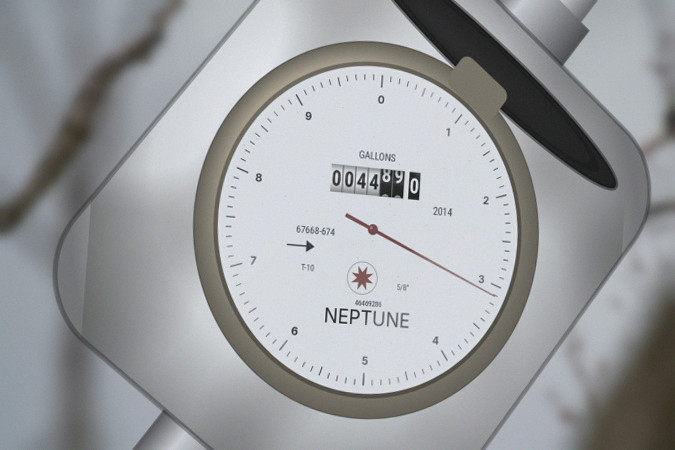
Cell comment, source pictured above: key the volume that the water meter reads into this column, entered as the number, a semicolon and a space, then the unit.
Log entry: 44893.1; gal
